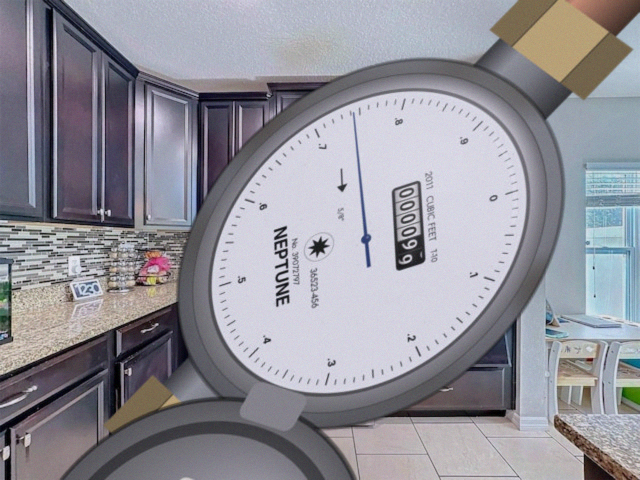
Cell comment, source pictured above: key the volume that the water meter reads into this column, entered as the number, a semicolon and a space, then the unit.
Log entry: 98.74; ft³
